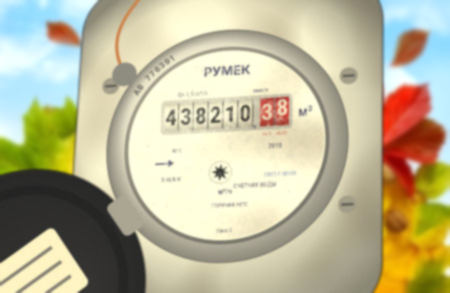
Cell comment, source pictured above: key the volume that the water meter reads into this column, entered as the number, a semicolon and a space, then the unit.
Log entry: 438210.38; m³
